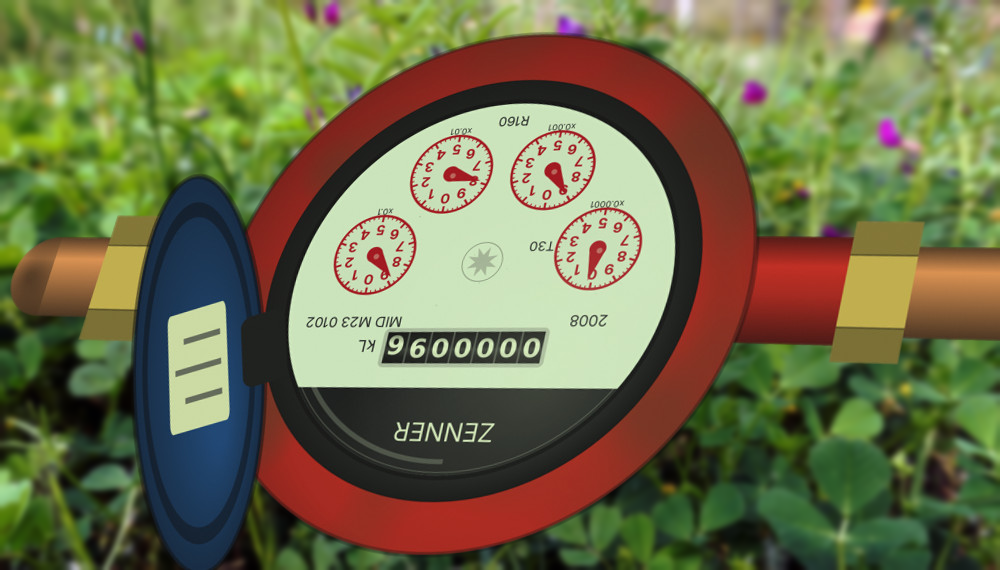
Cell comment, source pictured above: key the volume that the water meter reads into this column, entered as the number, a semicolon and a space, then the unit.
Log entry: 95.8790; kL
